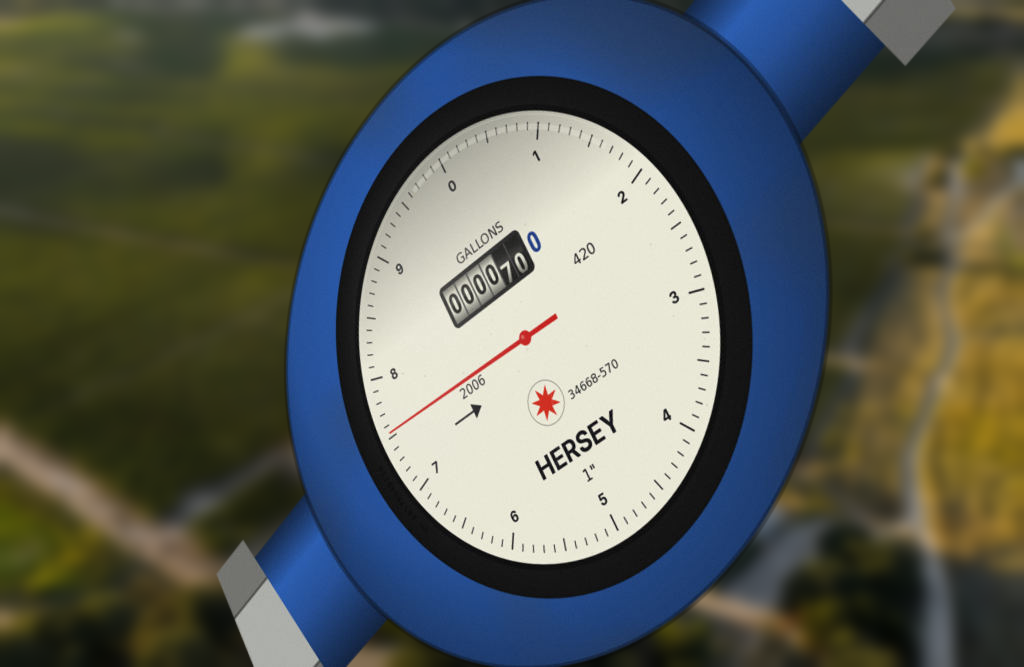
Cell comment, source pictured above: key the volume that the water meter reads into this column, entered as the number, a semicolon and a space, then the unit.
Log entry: 697.5; gal
